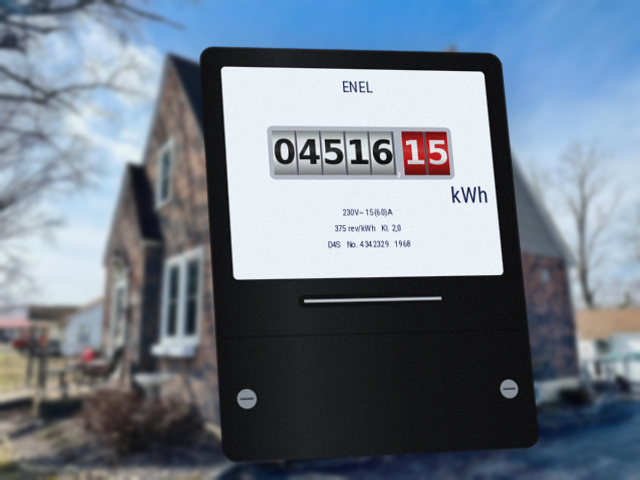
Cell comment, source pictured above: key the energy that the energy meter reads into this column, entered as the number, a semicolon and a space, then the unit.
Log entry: 4516.15; kWh
